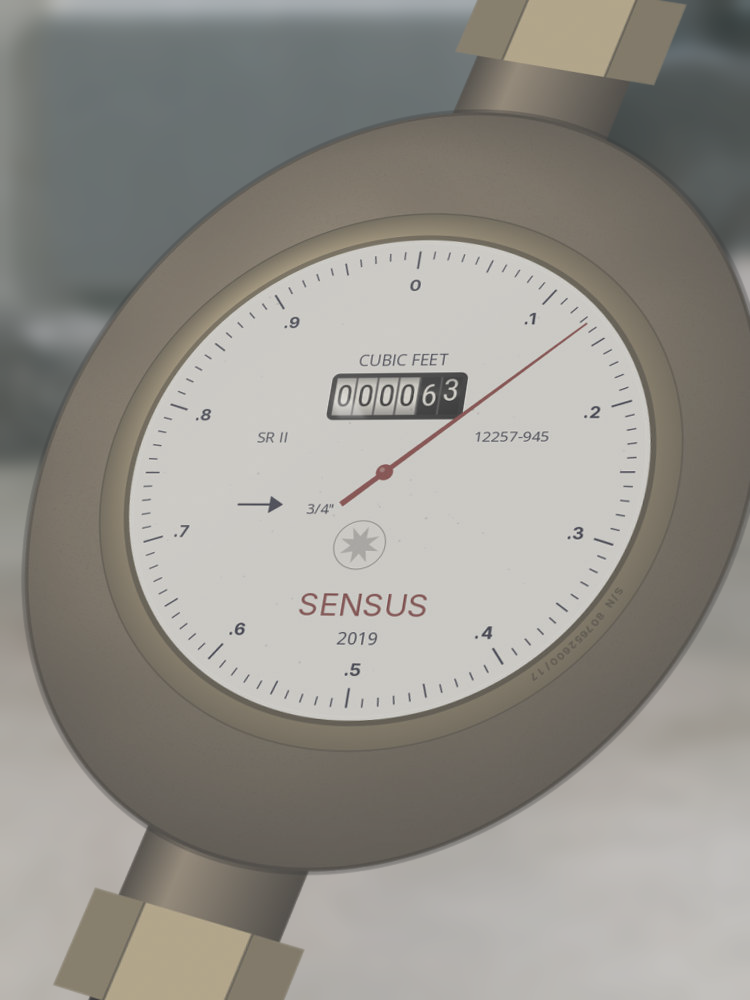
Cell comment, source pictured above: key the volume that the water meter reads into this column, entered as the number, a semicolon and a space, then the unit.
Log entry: 63.13; ft³
